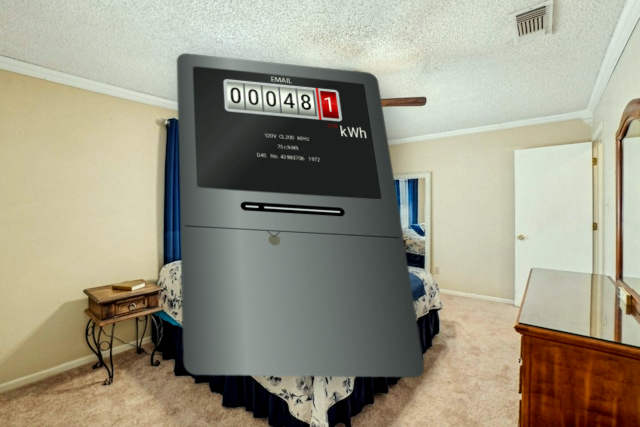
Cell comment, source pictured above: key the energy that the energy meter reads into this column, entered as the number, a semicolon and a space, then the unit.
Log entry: 48.1; kWh
